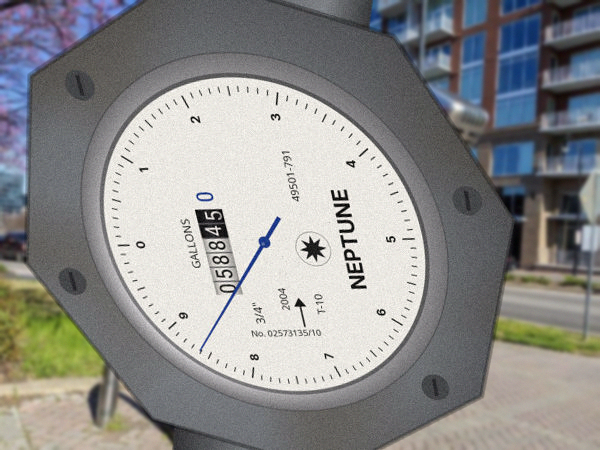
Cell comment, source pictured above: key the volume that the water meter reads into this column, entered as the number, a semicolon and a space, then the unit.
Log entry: 588448.6; gal
